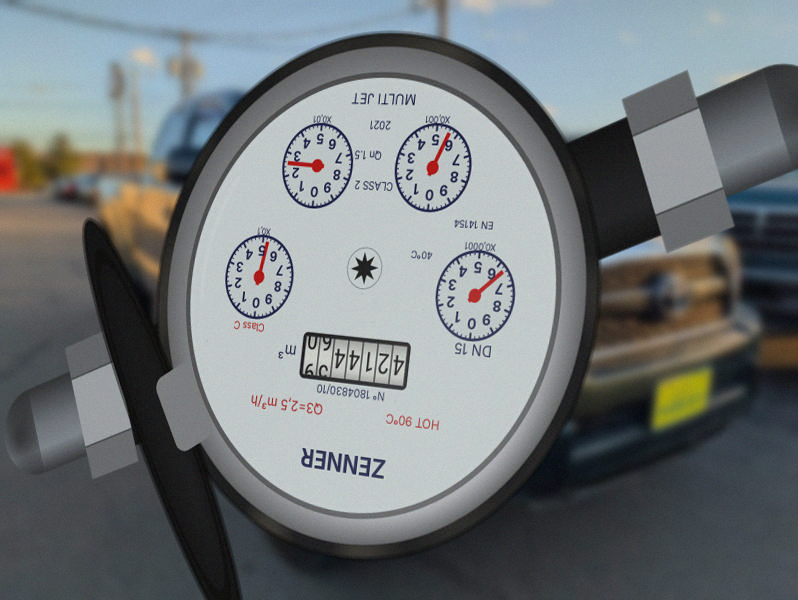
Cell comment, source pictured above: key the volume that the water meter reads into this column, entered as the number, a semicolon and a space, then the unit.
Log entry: 4214459.5256; m³
